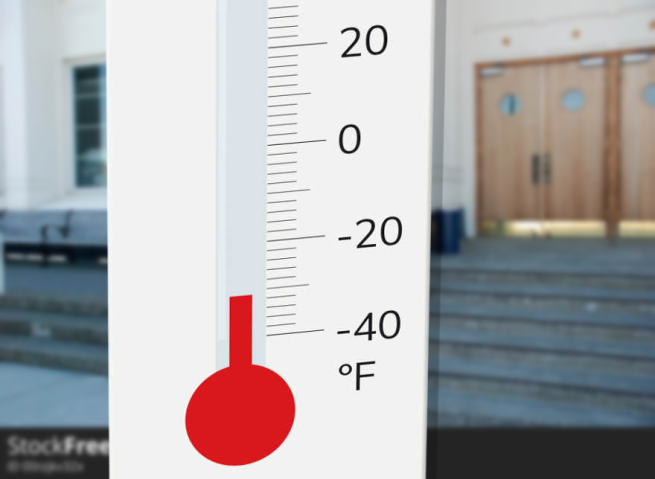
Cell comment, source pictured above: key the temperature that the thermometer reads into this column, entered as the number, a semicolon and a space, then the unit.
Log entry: -31; °F
